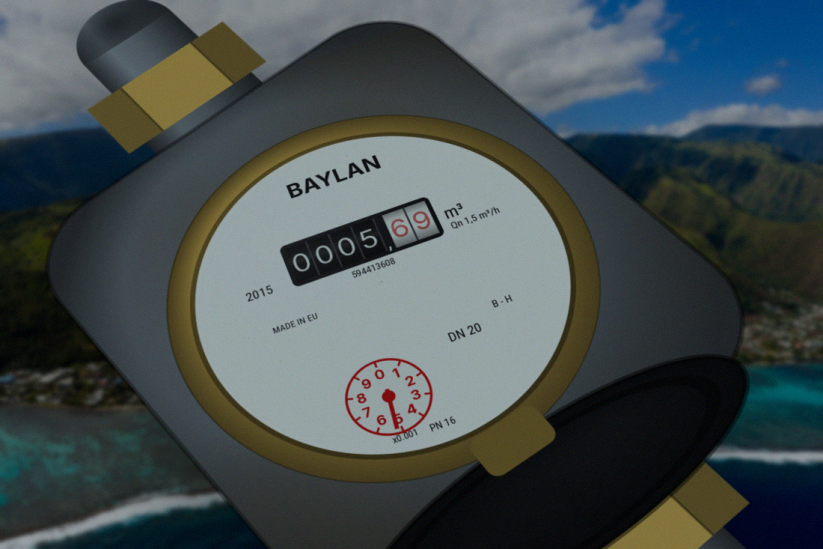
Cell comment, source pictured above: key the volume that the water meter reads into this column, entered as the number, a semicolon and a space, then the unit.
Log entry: 5.695; m³
